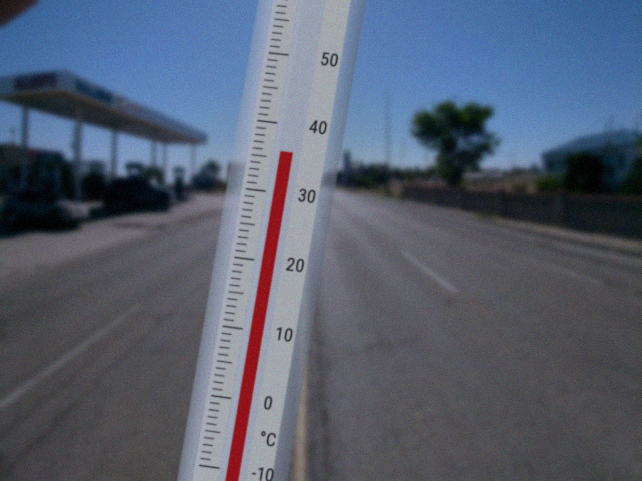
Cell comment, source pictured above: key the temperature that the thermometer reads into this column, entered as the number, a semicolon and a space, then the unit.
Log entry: 36; °C
